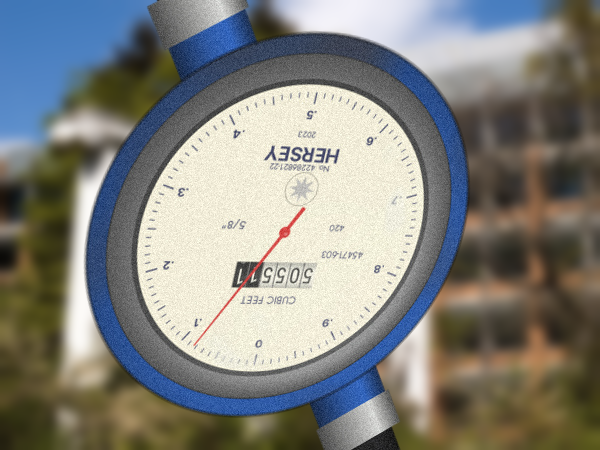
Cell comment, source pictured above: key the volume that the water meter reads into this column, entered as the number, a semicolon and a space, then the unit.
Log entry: 505511.08; ft³
